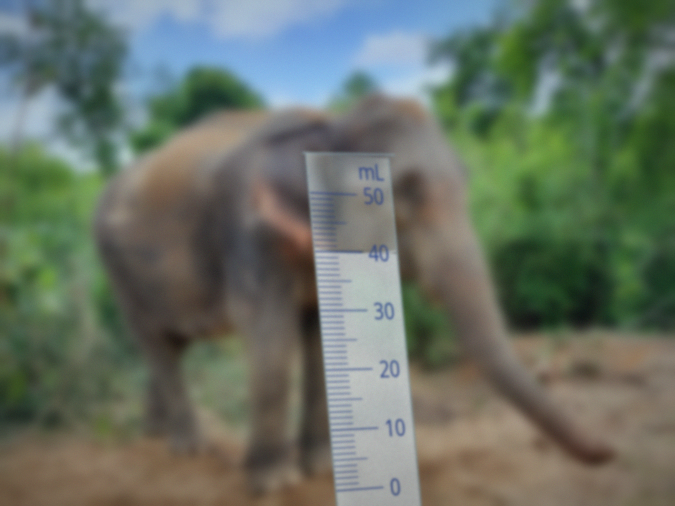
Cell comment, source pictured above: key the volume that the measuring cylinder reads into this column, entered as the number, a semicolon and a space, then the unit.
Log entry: 40; mL
